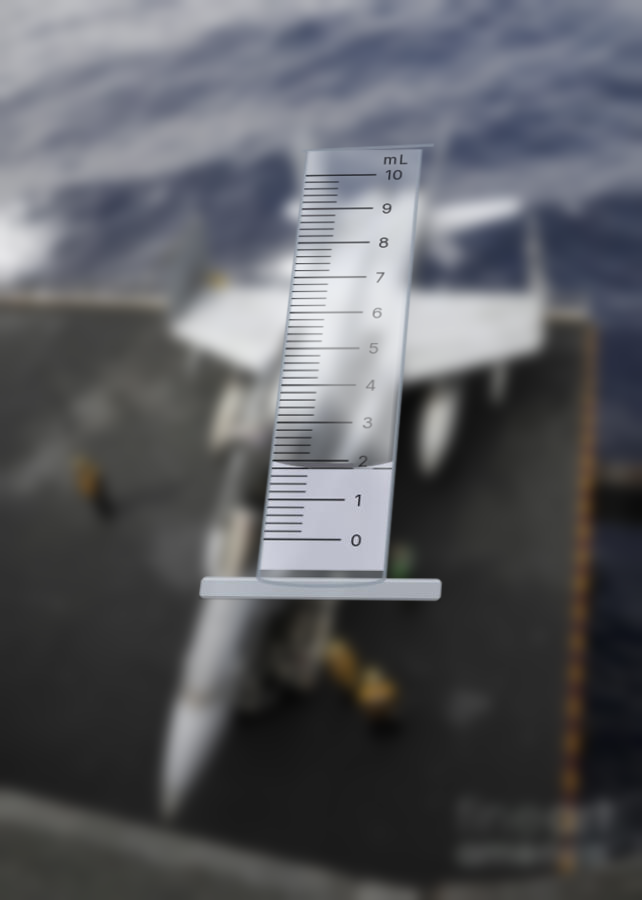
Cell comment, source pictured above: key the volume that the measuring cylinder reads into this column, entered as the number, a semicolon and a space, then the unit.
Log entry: 1.8; mL
